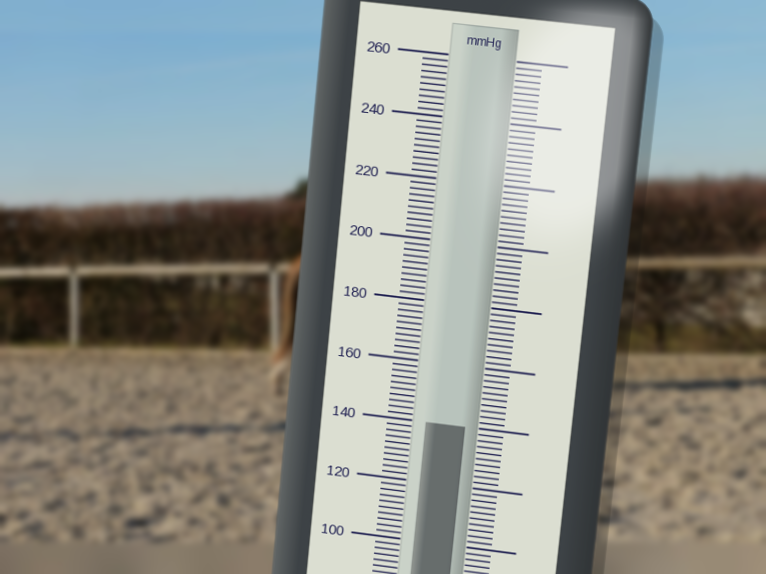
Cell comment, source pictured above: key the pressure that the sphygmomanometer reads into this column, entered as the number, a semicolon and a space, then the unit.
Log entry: 140; mmHg
